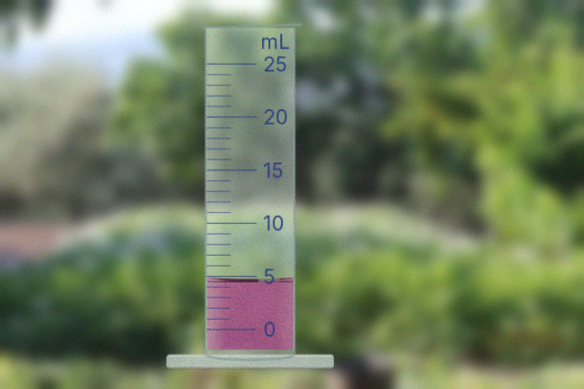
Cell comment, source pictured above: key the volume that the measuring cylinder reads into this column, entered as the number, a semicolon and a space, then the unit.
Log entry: 4.5; mL
